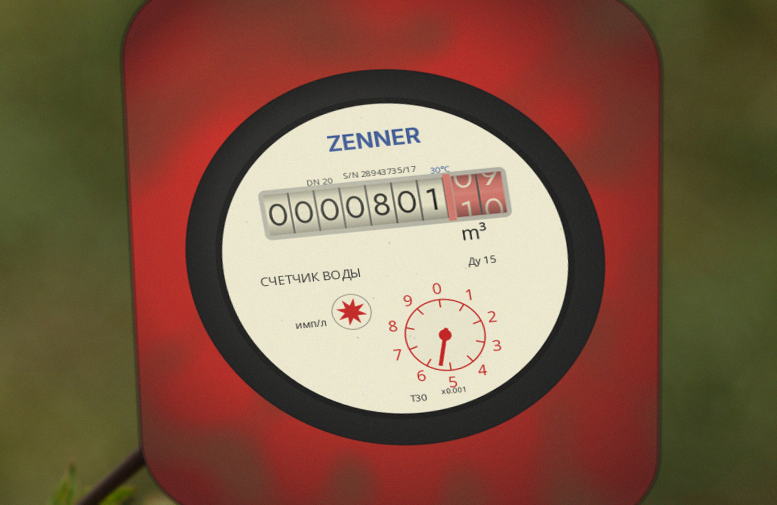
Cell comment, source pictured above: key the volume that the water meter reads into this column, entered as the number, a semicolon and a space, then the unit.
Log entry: 801.095; m³
